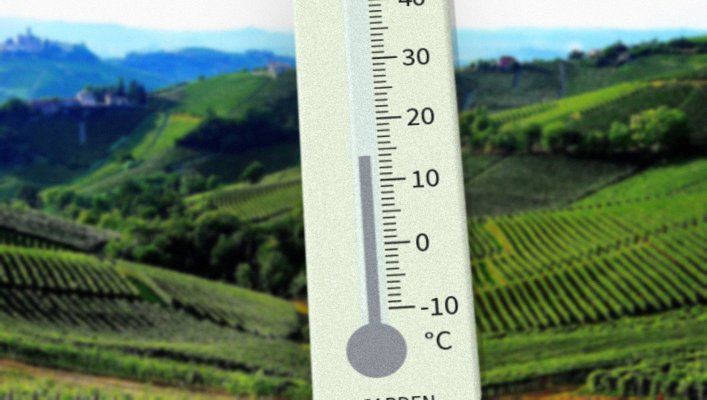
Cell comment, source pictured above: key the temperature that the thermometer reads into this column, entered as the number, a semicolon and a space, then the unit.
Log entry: 14; °C
